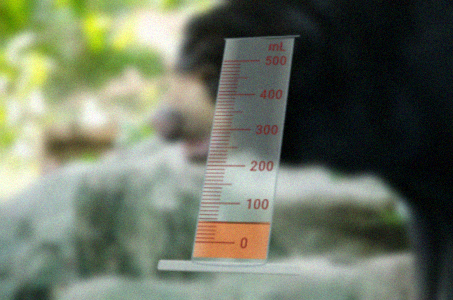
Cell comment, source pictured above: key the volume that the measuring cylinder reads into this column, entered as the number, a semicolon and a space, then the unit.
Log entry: 50; mL
